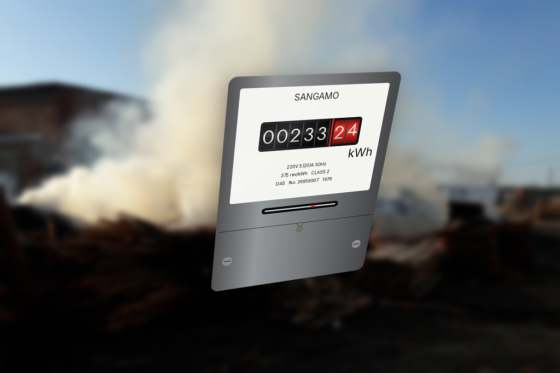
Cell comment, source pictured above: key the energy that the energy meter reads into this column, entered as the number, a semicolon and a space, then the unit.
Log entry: 233.24; kWh
